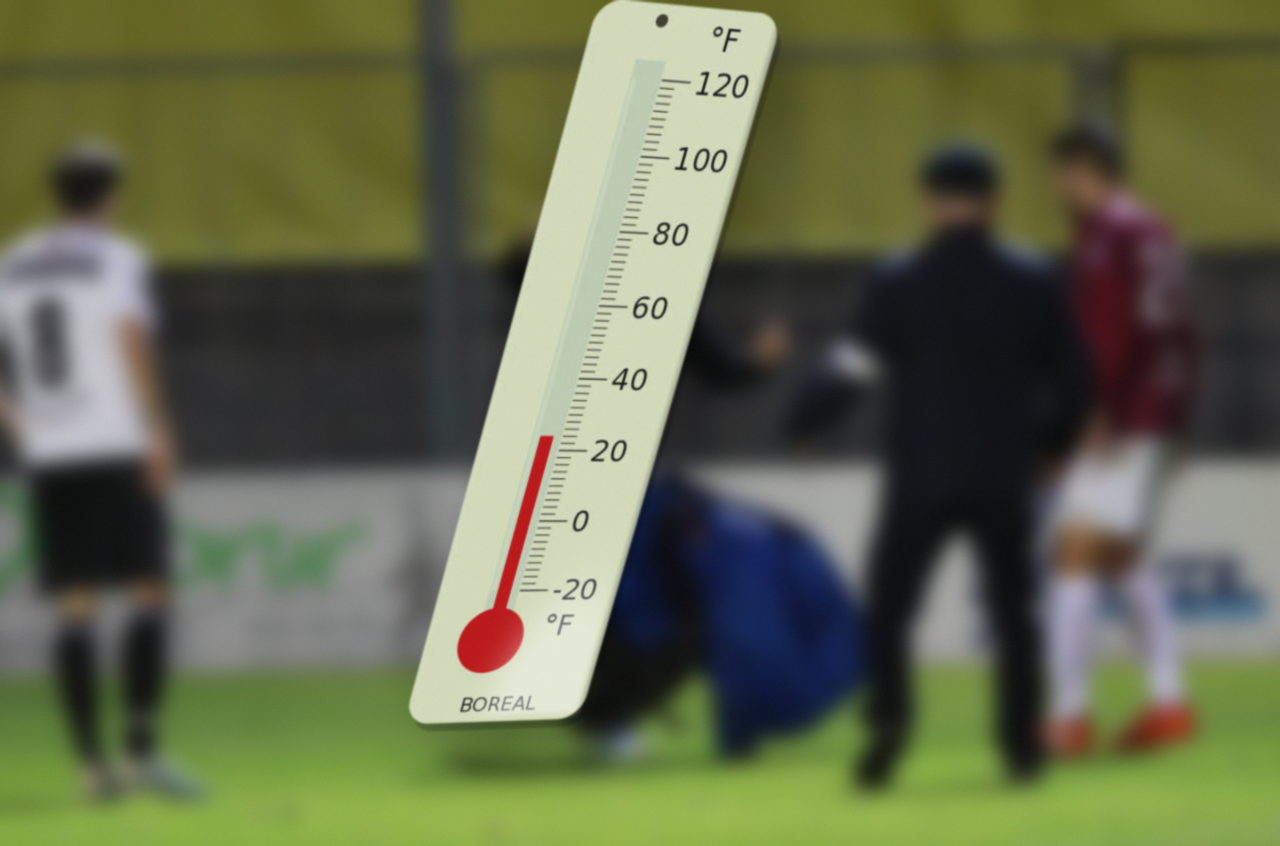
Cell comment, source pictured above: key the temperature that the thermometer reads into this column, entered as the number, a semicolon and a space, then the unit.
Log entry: 24; °F
